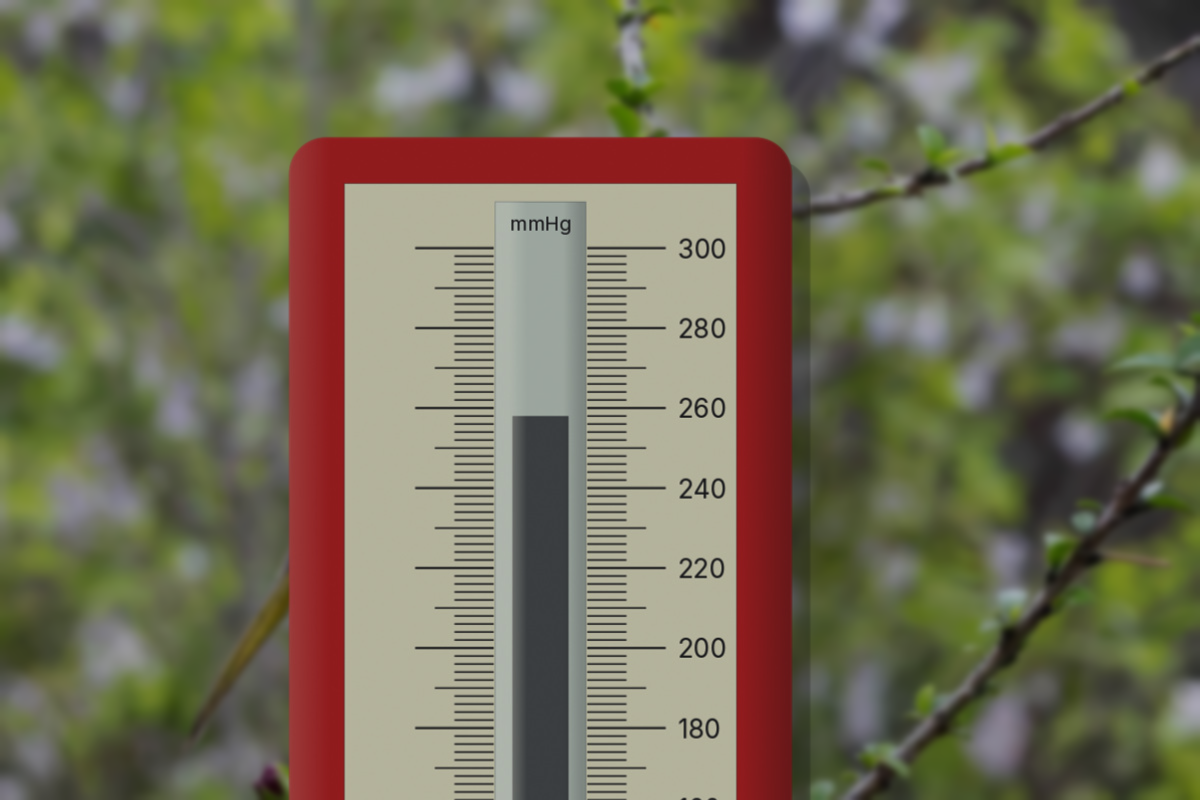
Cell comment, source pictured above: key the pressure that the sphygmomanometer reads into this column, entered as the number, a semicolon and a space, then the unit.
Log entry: 258; mmHg
